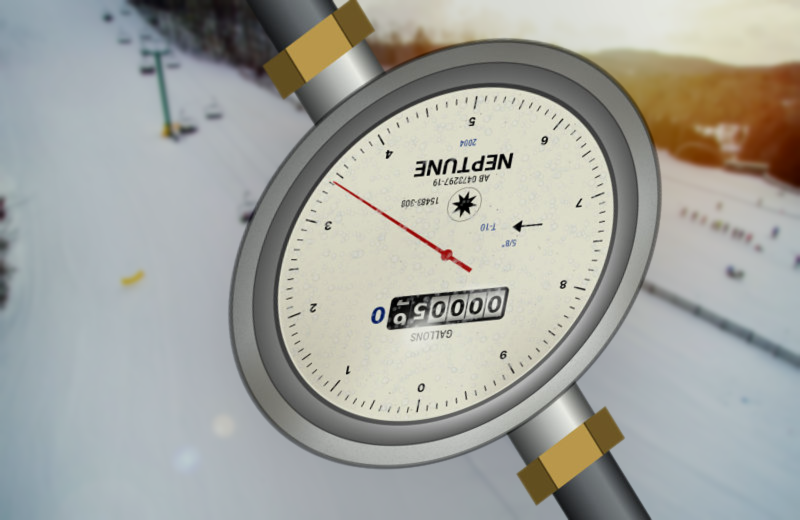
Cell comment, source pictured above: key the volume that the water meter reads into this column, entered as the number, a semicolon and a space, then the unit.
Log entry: 563.4; gal
